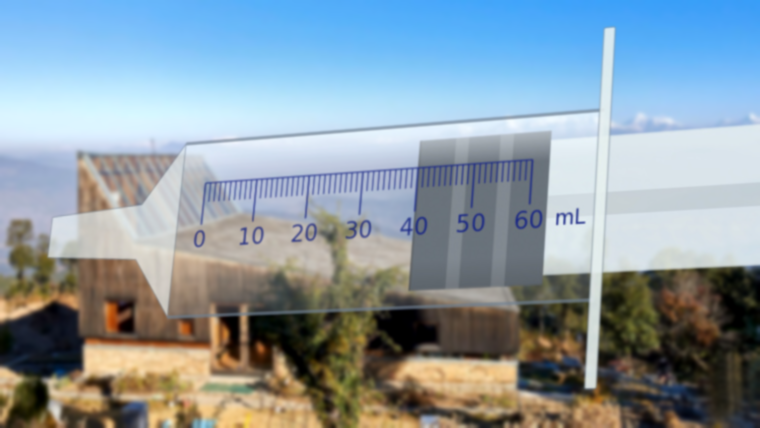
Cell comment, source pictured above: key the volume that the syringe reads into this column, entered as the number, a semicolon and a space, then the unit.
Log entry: 40; mL
